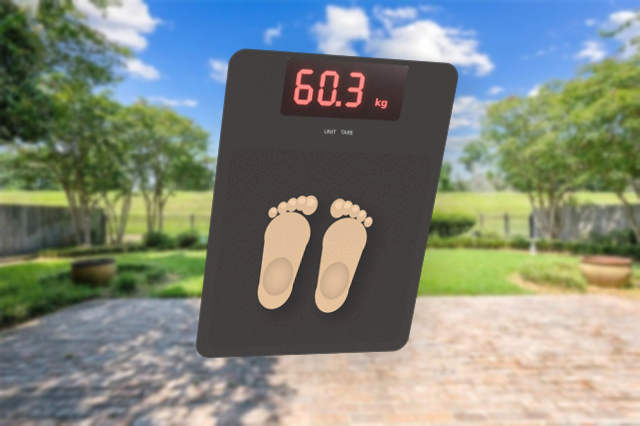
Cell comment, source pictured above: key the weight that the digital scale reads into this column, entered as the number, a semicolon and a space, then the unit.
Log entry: 60.3; kg
